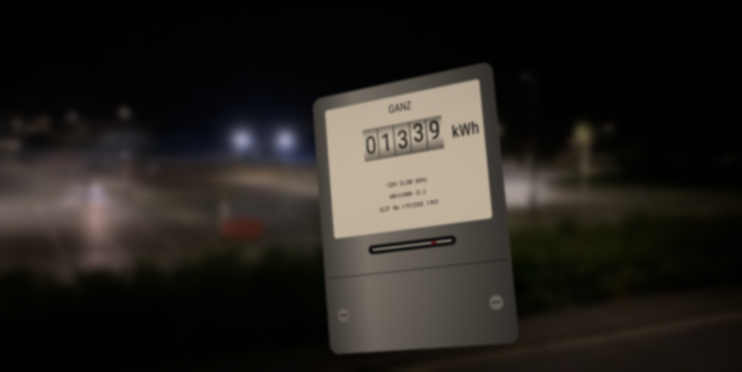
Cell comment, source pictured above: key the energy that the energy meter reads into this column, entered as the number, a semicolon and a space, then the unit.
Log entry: 1339; kWh
